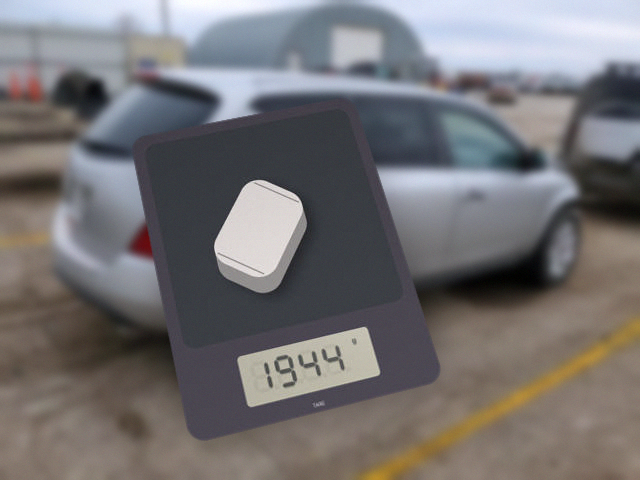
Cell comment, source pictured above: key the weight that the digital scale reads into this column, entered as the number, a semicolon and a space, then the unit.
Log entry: 1944; g
